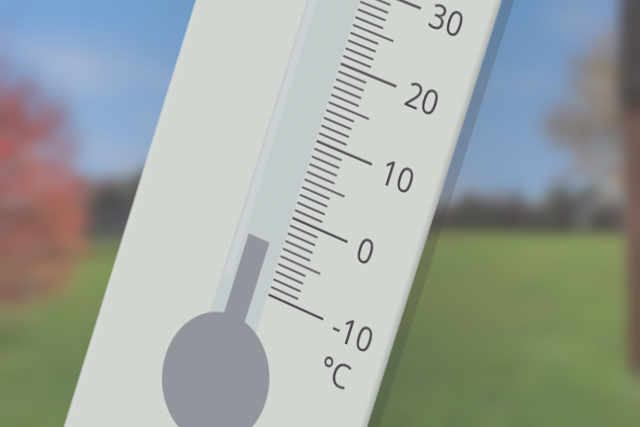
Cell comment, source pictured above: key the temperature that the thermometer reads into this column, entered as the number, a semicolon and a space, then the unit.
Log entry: -4; °C
